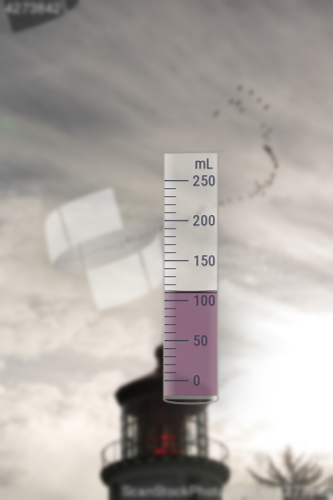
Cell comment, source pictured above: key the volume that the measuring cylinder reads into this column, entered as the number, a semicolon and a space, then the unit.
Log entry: 110; mL
